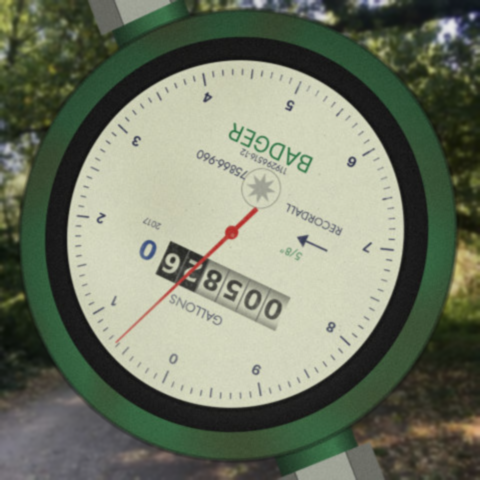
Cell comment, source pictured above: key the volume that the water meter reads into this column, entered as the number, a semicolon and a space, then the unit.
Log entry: 58260.6; gal
